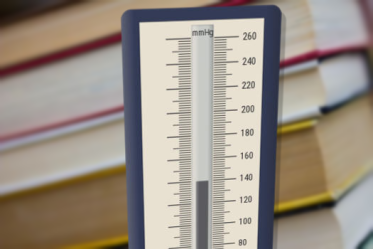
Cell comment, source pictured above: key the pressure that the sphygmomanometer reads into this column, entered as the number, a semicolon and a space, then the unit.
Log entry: 140; mmHg
